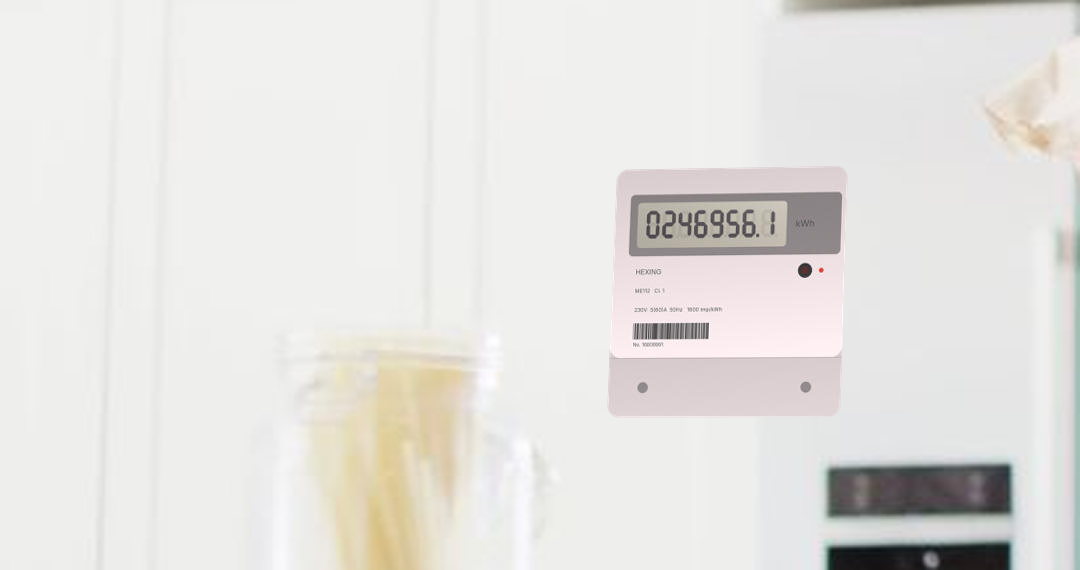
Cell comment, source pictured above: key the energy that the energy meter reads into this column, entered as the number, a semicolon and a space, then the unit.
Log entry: 246956.1; kWh
